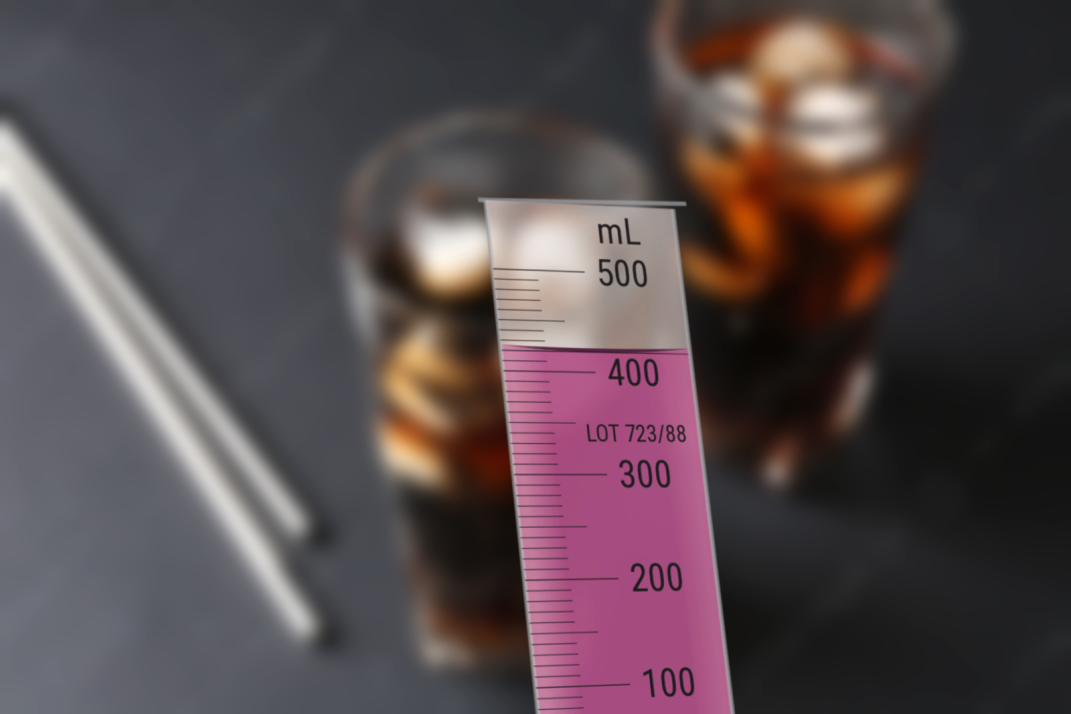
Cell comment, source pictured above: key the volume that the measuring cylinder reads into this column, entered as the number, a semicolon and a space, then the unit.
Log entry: 420; mL
